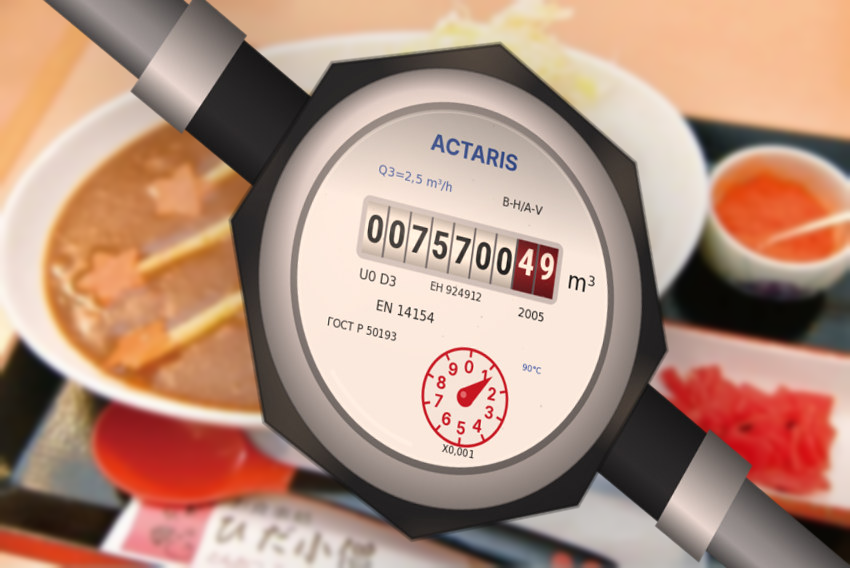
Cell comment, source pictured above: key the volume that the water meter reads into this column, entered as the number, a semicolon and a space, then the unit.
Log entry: 75700.491; m³
